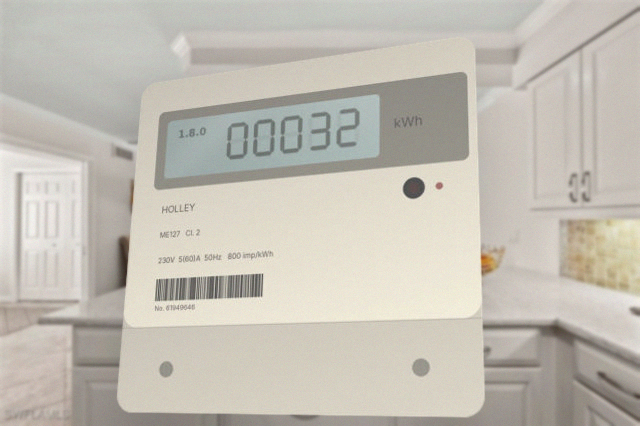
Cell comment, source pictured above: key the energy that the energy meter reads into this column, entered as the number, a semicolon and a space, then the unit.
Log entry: 32; kWh
